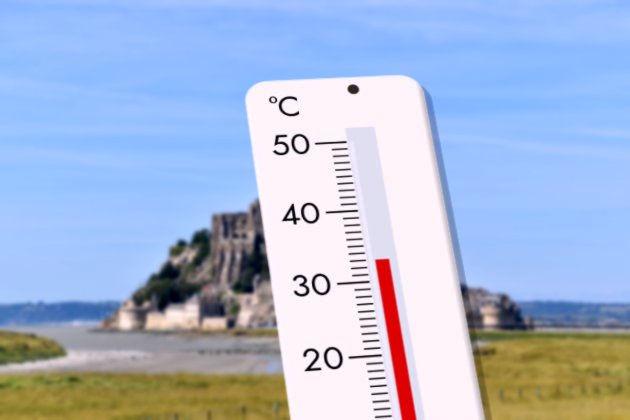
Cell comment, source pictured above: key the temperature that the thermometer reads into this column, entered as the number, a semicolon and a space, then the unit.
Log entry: 33; °C
